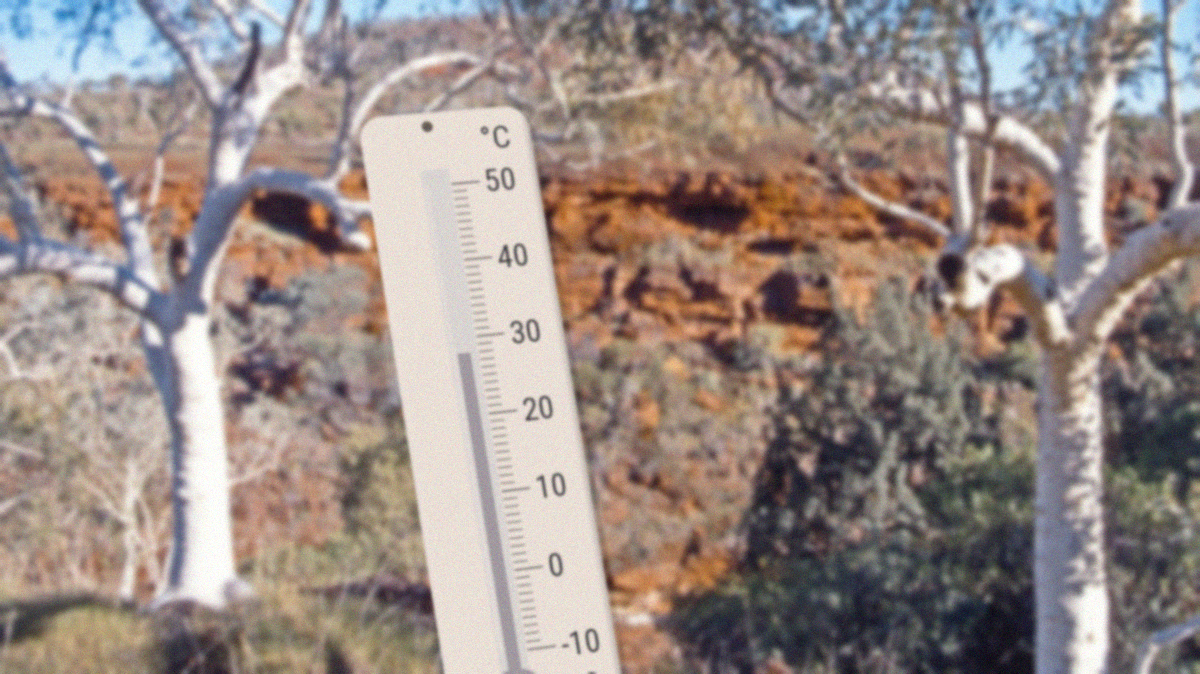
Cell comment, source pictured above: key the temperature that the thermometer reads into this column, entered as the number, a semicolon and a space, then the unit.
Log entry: 28; °C
